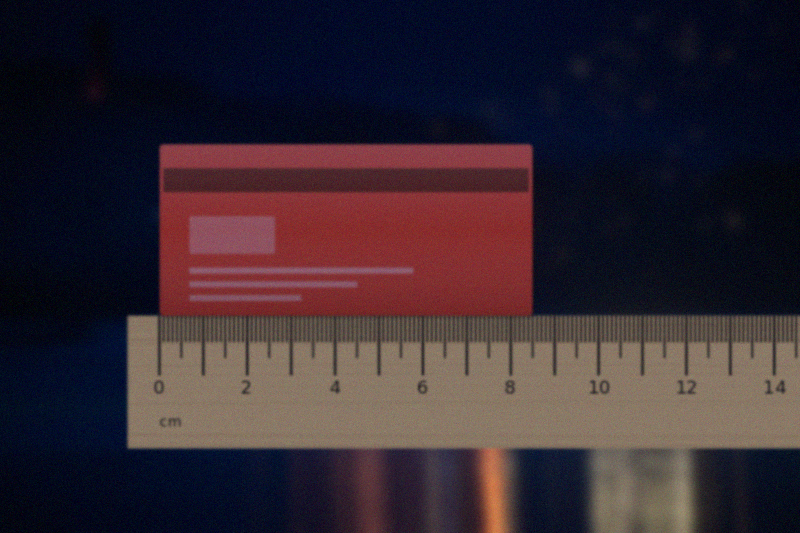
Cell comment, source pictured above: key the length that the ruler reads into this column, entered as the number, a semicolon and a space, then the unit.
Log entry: 8.5; cm
